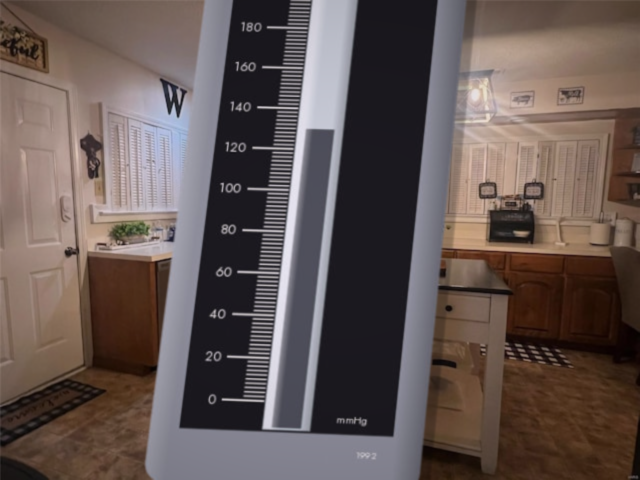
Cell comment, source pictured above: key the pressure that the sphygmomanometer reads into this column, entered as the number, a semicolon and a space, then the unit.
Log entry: 130; mmHg
